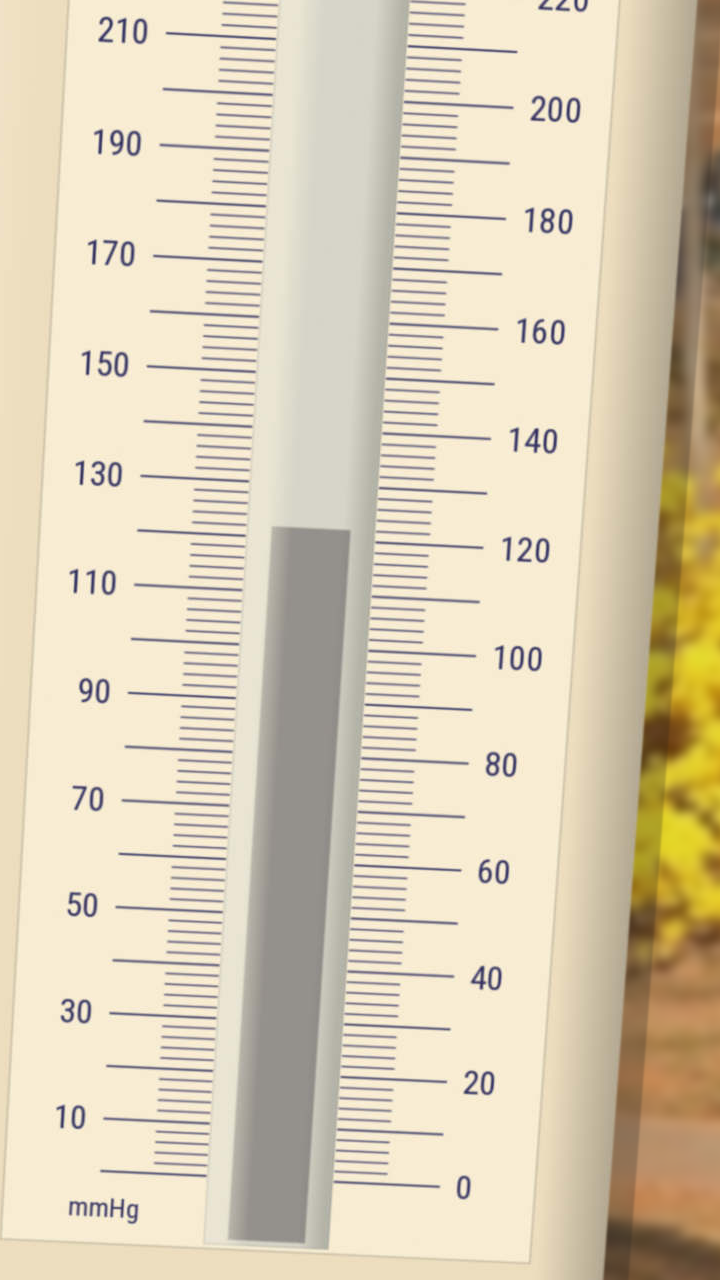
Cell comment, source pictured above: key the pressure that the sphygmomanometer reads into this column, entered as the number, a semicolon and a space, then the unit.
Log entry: 122; mmHg
